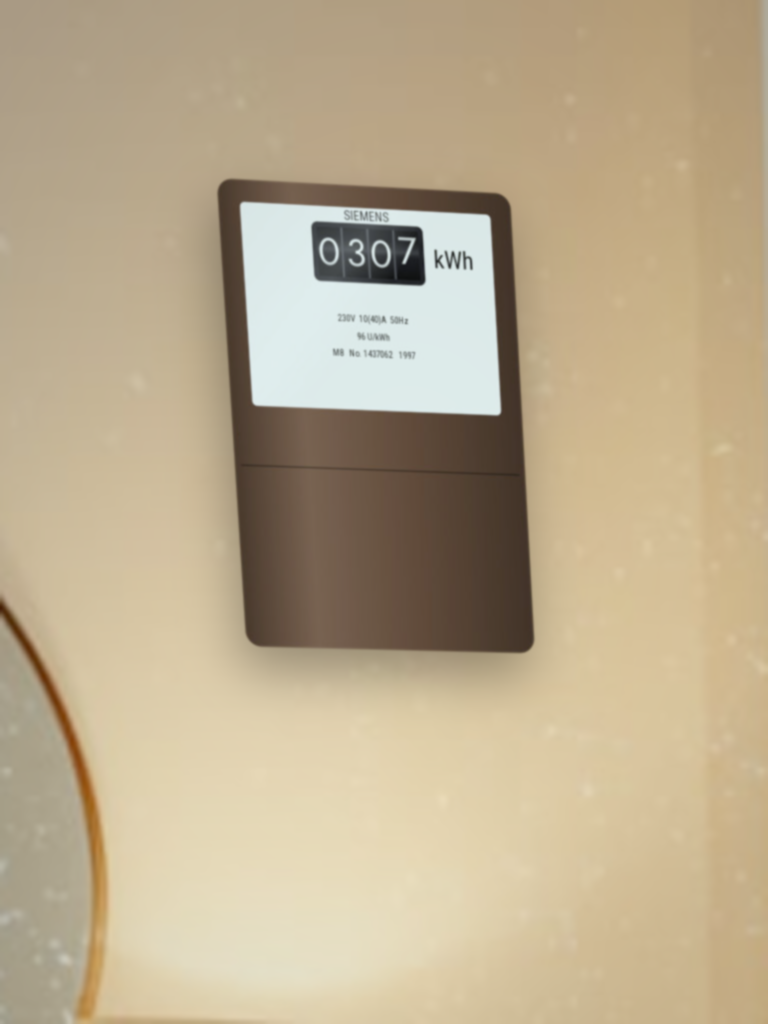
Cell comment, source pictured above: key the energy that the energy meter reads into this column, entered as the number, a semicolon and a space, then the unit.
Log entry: 307; kWh
